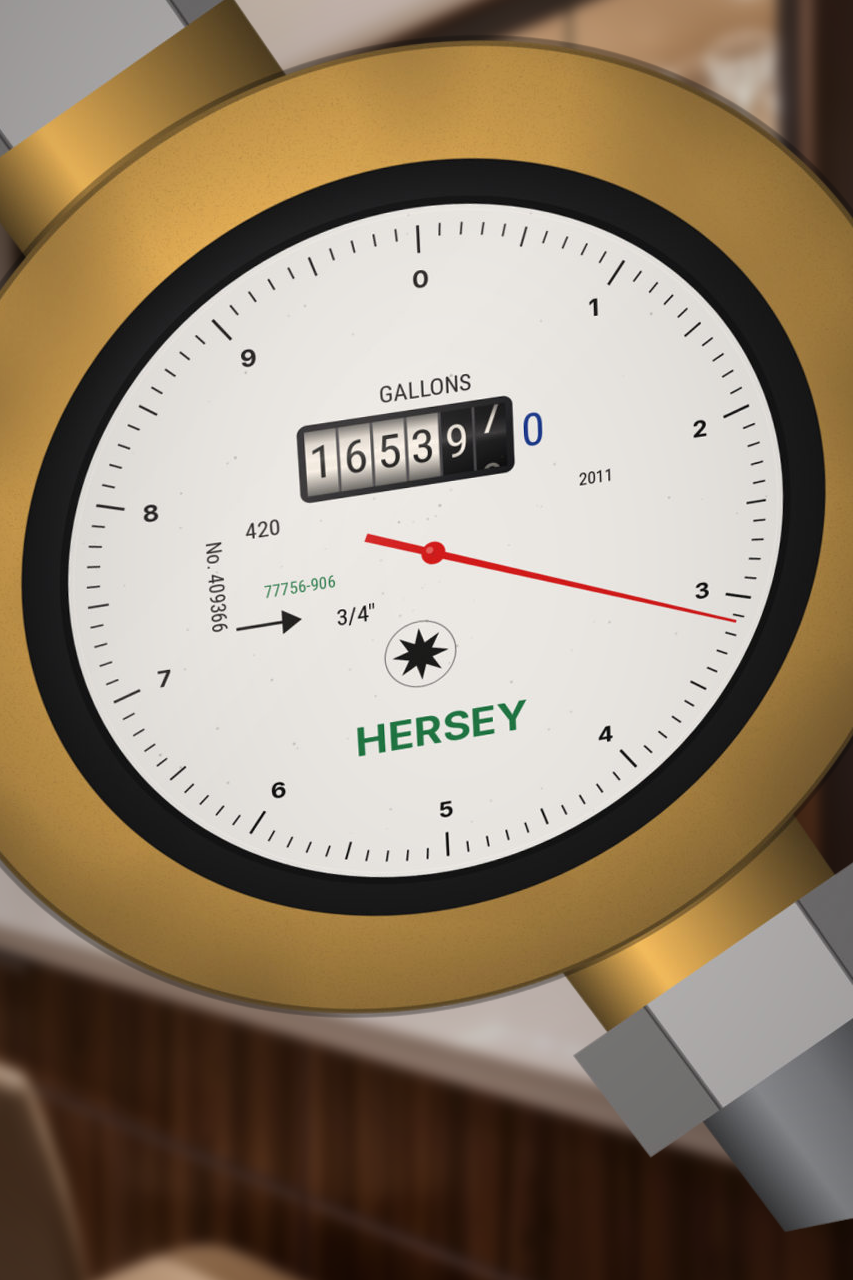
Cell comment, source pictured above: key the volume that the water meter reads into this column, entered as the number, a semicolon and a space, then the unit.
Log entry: 1653973.1; gal
